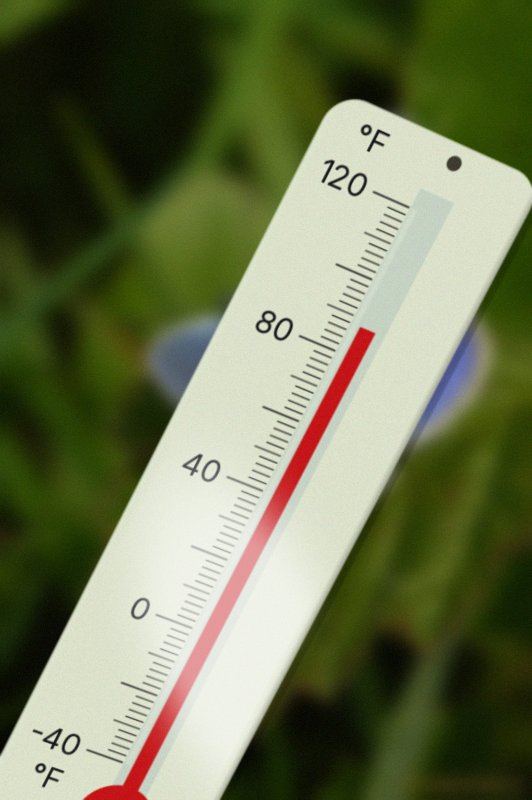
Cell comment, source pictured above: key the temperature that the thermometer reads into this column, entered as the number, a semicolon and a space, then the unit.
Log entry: 88; °F
